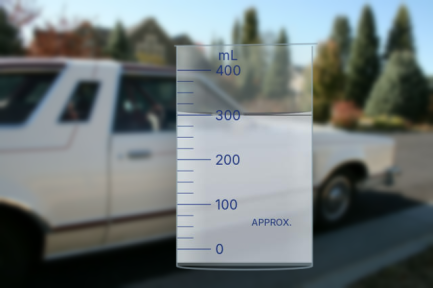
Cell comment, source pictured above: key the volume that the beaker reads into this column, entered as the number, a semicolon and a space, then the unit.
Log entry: 300; mL
